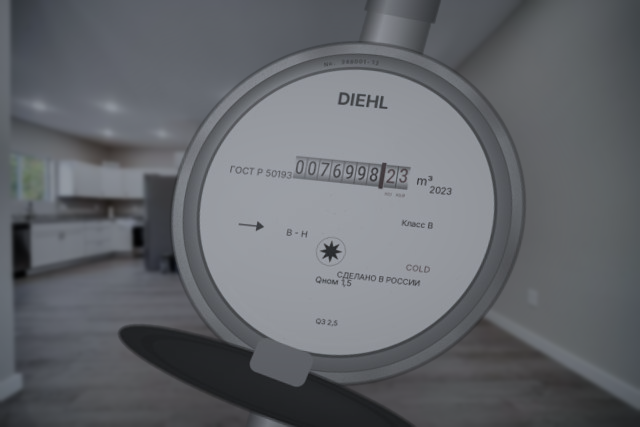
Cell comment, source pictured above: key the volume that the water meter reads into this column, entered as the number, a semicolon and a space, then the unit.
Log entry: 76998.23; m³
